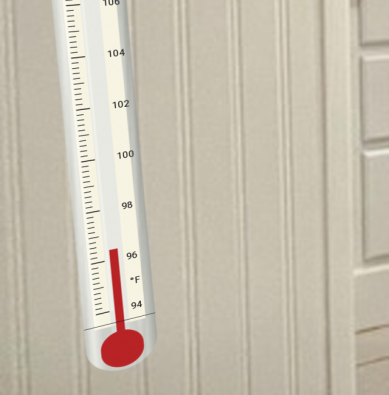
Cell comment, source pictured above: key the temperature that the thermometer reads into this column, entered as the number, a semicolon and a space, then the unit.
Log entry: 96.4; °F
